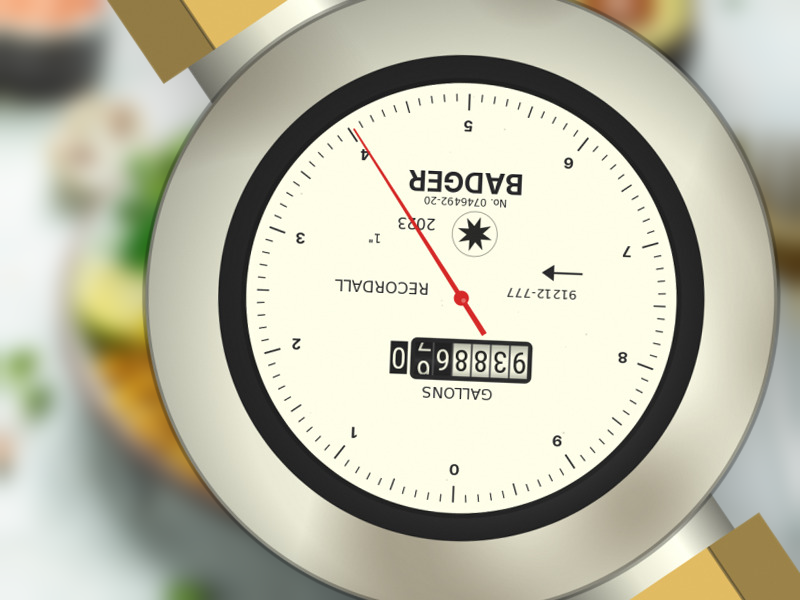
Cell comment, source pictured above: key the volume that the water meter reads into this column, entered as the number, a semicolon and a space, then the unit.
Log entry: 9388664.0; gal
